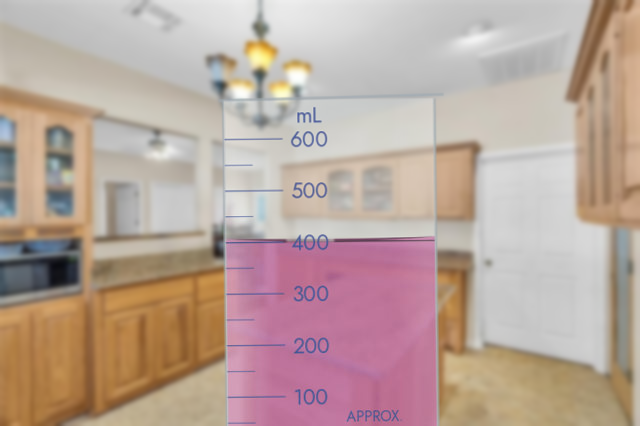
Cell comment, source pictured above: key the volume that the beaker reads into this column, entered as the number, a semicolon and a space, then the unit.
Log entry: 400; mL
